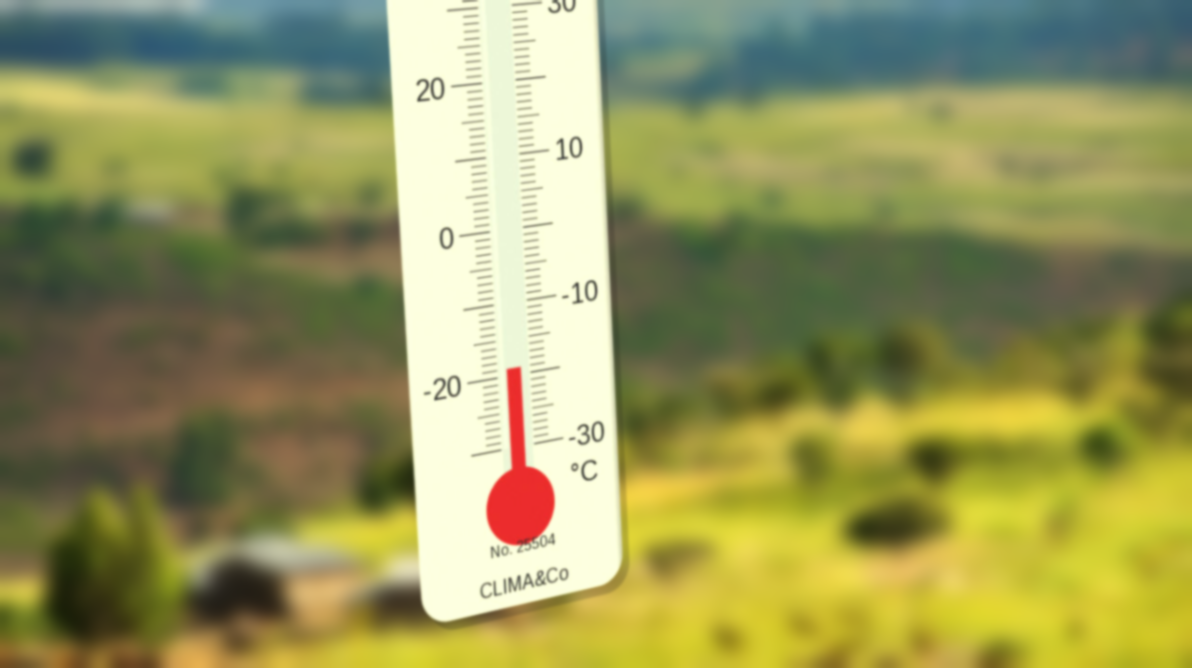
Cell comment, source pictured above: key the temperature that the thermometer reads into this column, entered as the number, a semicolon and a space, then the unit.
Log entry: -19; °C
